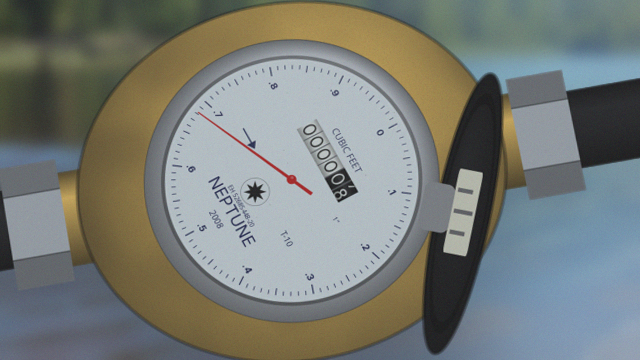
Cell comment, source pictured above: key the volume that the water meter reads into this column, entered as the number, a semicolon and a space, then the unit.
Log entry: 7.68; ft³
